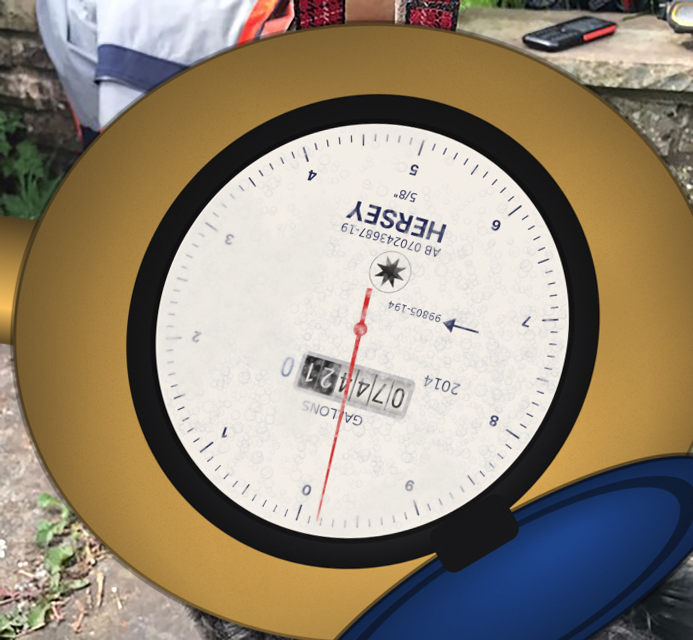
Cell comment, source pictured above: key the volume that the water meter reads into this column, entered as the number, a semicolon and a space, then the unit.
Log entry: 744209.8; gal
